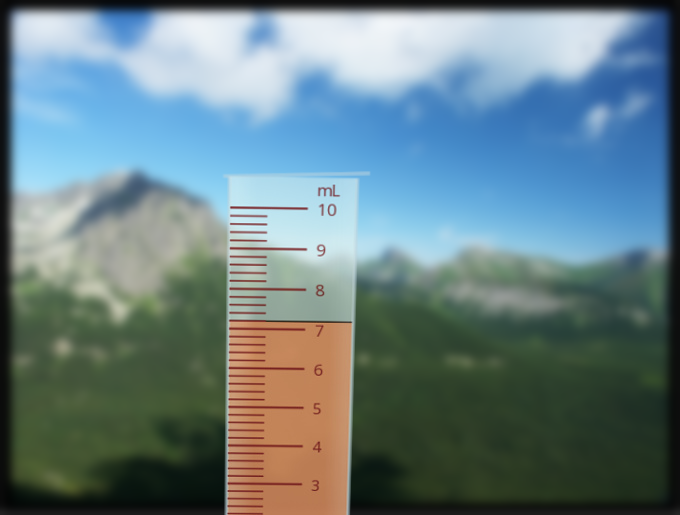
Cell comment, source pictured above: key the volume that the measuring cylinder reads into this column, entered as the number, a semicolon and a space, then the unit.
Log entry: 7.2; mL
